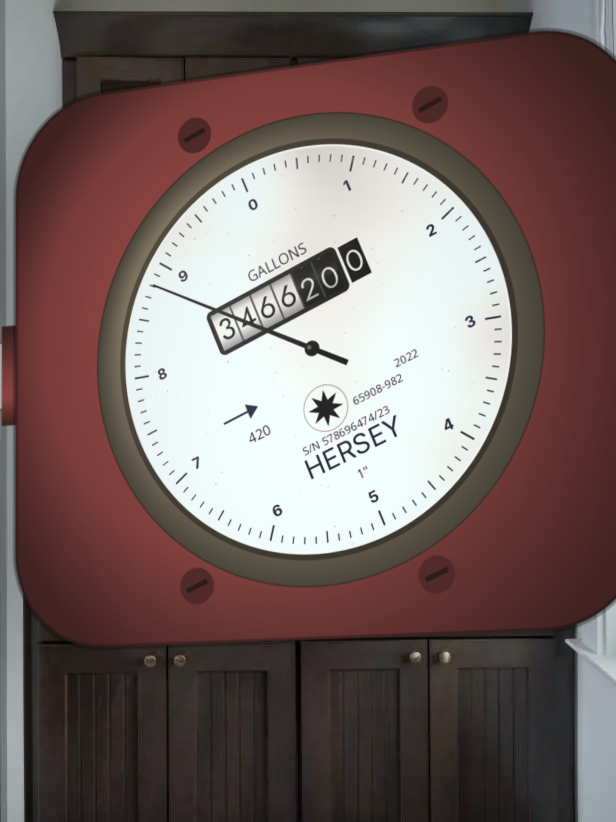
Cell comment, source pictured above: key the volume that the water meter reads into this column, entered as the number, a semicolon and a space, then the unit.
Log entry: 3466198.8; gal
